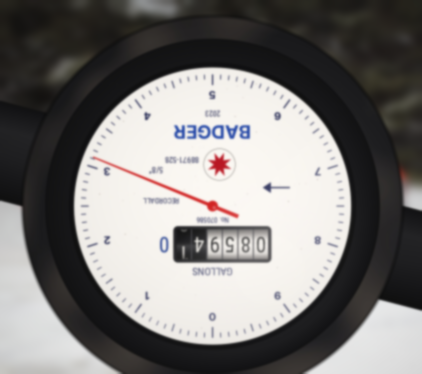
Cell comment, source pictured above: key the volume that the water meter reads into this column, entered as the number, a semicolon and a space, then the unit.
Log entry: 859413.1; gal
